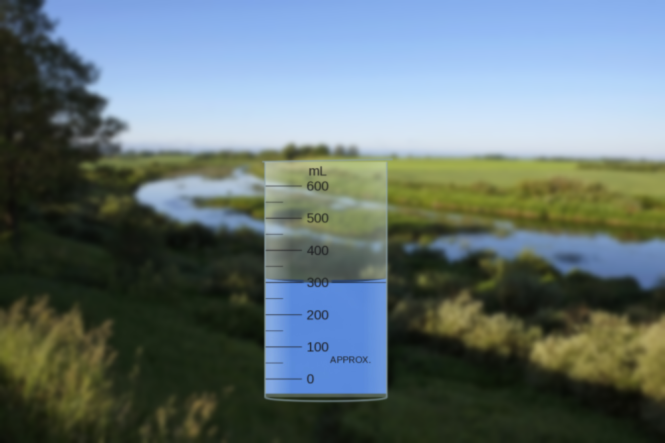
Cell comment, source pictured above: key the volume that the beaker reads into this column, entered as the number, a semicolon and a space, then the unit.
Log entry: 300; mL
